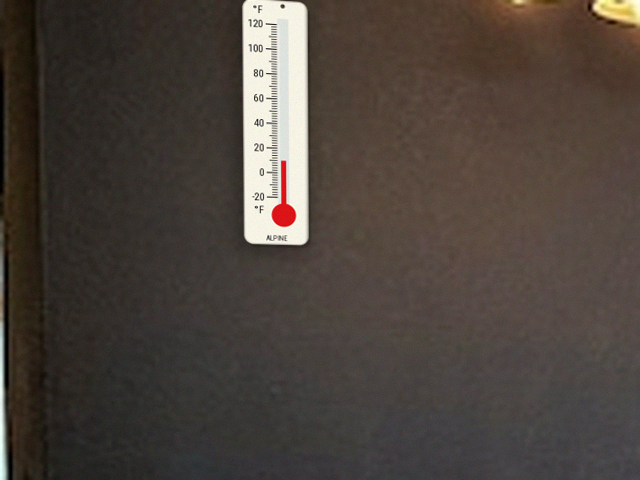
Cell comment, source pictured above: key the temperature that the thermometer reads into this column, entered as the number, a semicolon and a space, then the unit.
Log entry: 10; °F
